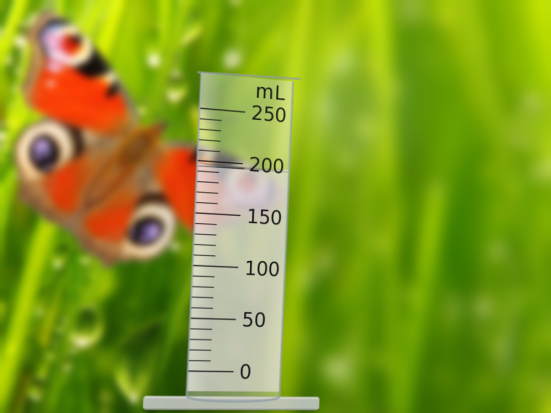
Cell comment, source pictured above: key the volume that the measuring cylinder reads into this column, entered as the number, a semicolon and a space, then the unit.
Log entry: 195; mL
